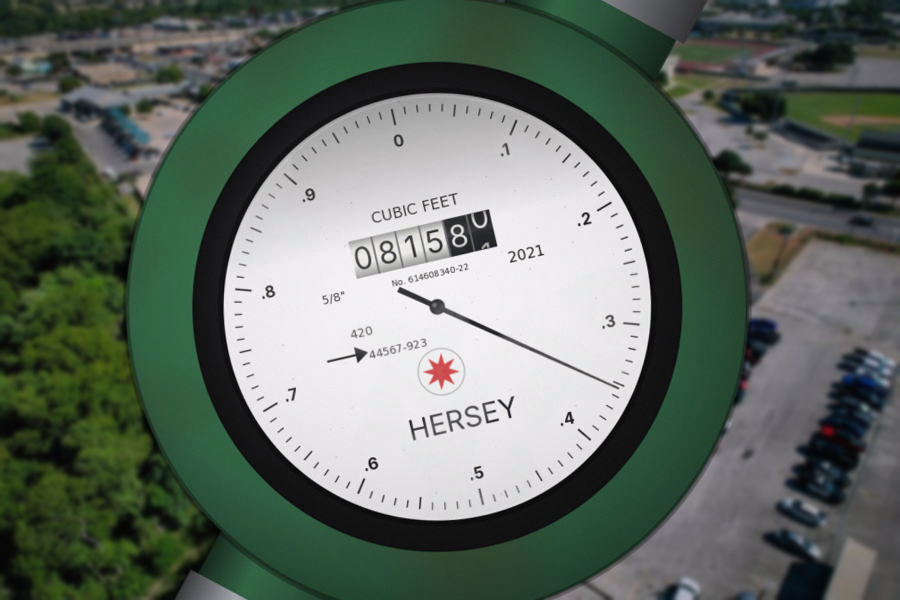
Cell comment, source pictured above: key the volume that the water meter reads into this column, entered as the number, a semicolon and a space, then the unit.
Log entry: 81580.35; ft³
